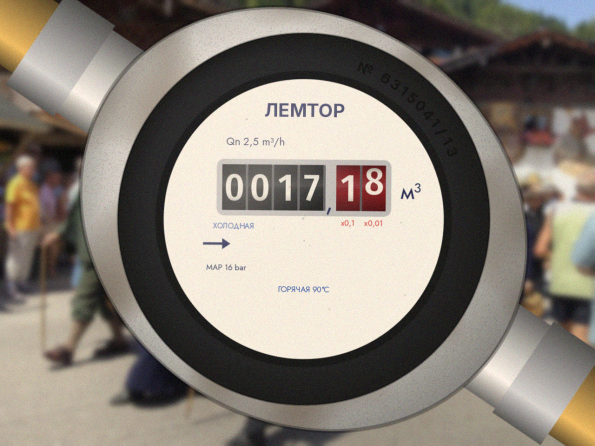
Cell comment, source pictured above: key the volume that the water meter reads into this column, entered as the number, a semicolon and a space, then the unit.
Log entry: 17.18; m³
